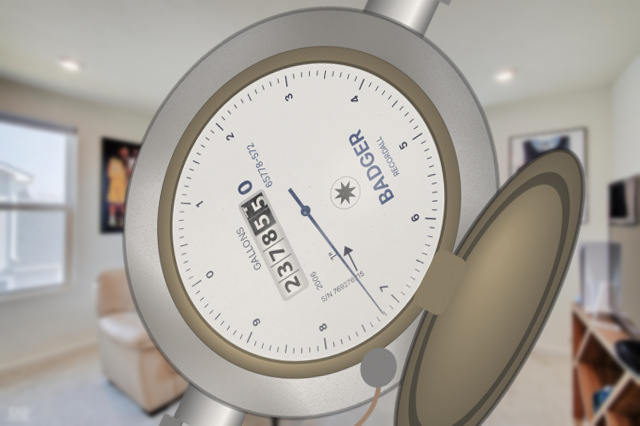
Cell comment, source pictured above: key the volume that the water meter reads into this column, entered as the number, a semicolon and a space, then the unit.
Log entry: 2378547.2; gal
